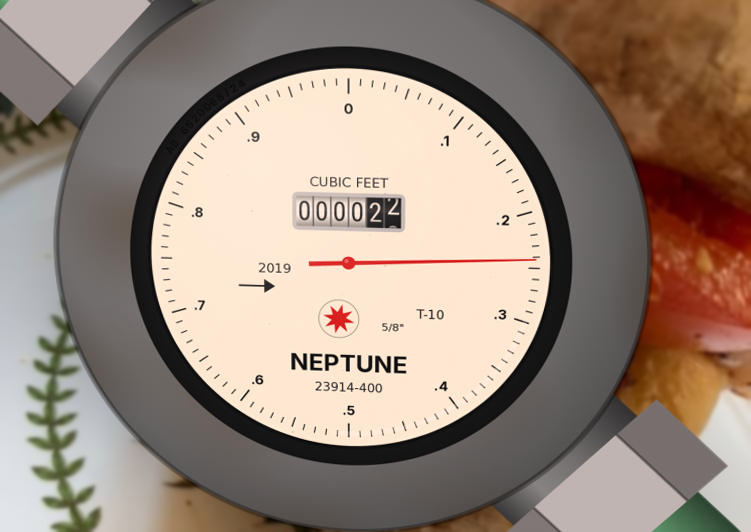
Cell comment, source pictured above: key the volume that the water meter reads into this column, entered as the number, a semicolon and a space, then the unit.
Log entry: 22.24; ft³
